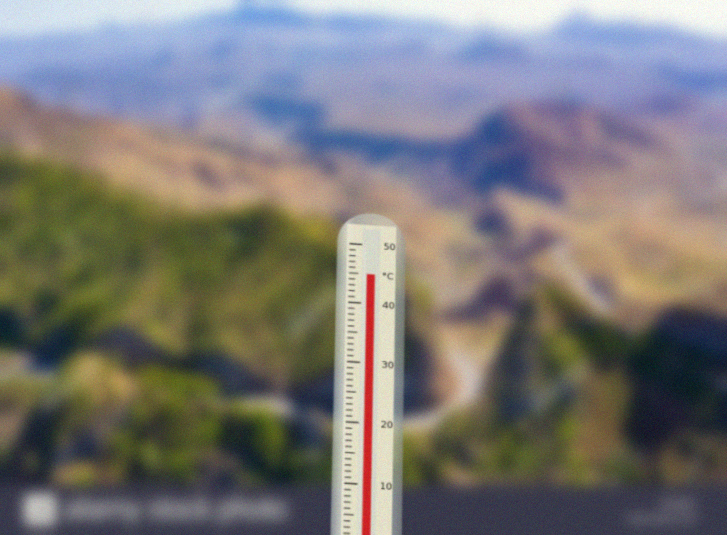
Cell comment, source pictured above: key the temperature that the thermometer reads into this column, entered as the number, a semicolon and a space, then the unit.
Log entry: 45; °C
